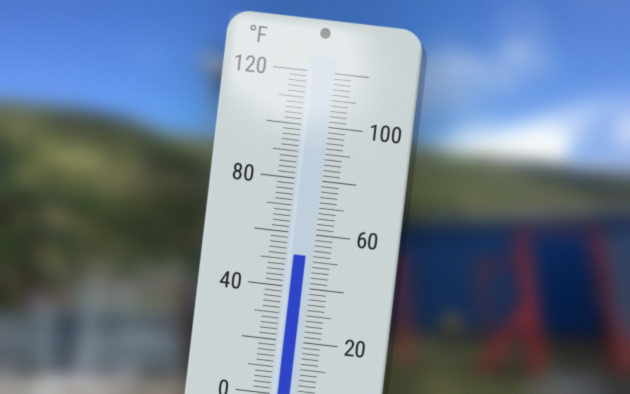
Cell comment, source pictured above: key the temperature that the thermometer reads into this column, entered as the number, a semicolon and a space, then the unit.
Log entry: 52; °F
